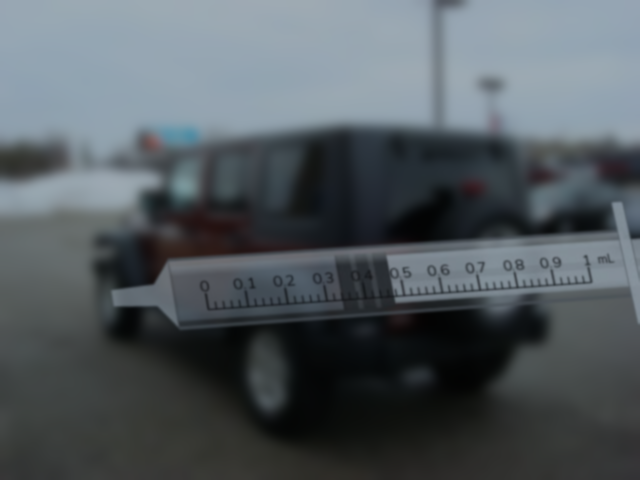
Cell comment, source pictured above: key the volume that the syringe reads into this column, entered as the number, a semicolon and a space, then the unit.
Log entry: 0.34; mL
